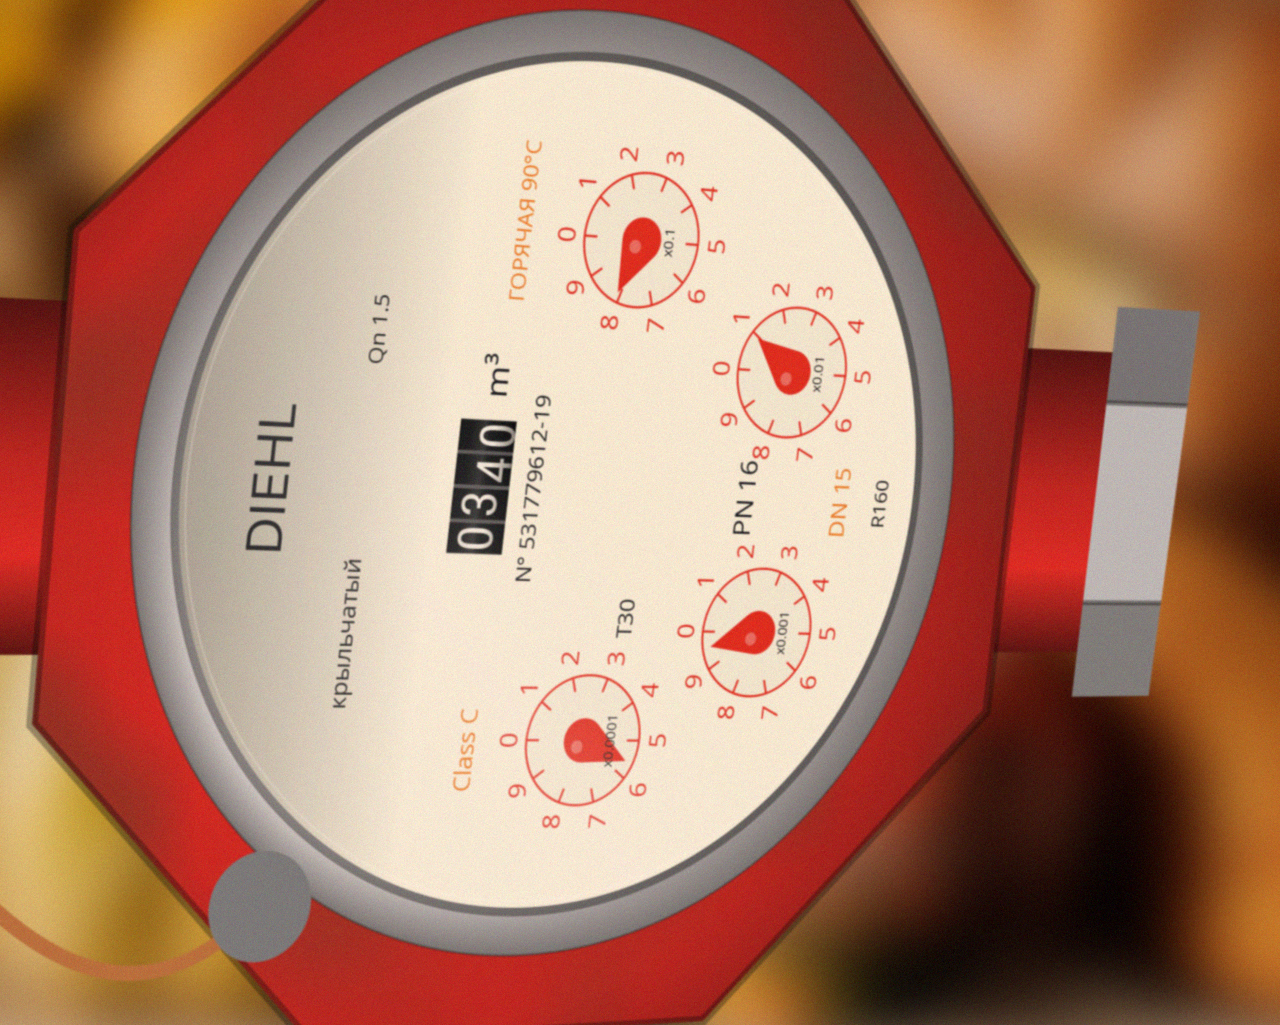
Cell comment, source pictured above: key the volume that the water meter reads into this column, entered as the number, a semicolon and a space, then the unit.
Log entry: 339.8095; m³
